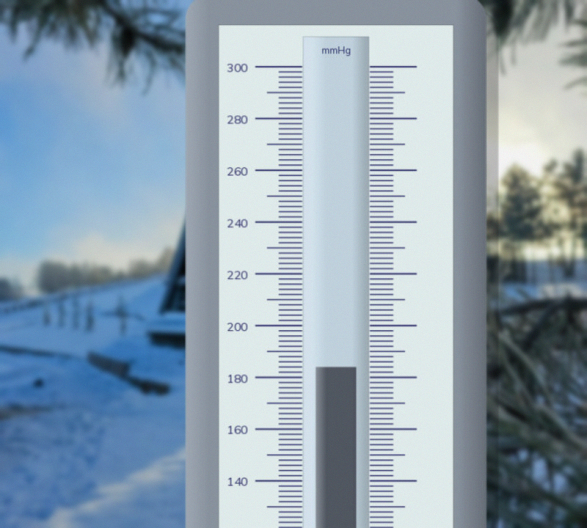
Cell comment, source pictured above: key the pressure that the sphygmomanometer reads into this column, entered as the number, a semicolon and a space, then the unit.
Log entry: 184; mmHg
